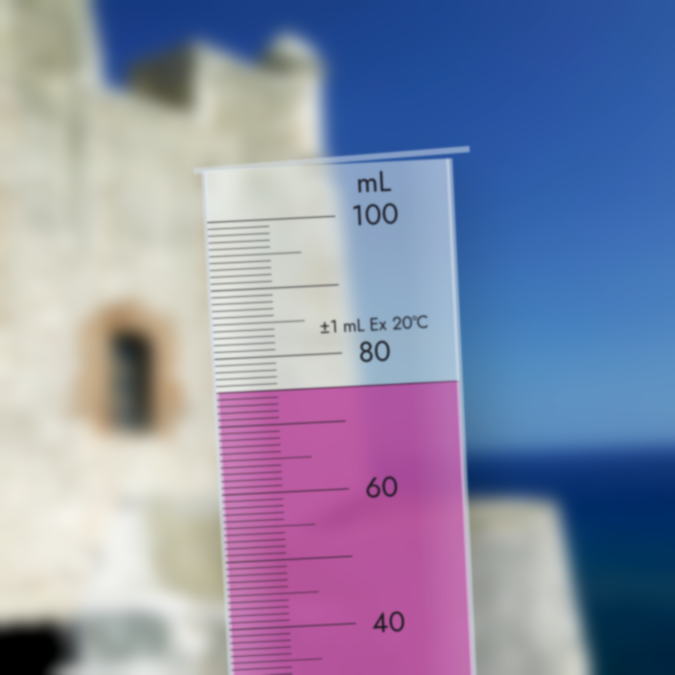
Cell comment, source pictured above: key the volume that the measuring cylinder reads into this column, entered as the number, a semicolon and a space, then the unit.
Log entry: 75; mL
